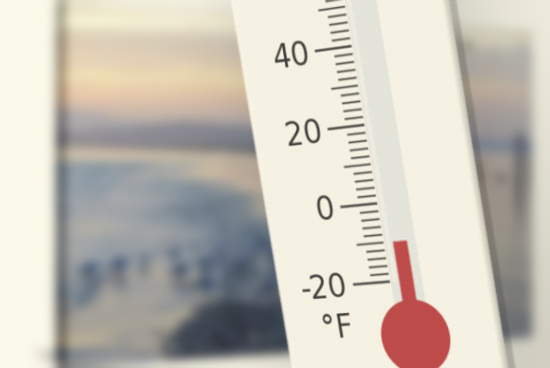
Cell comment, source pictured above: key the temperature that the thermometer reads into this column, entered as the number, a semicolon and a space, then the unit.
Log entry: -10; °F
